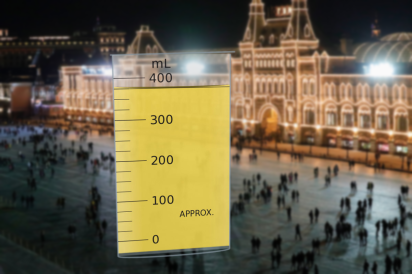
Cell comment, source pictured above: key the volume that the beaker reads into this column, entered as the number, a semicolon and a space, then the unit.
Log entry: 375; mL
